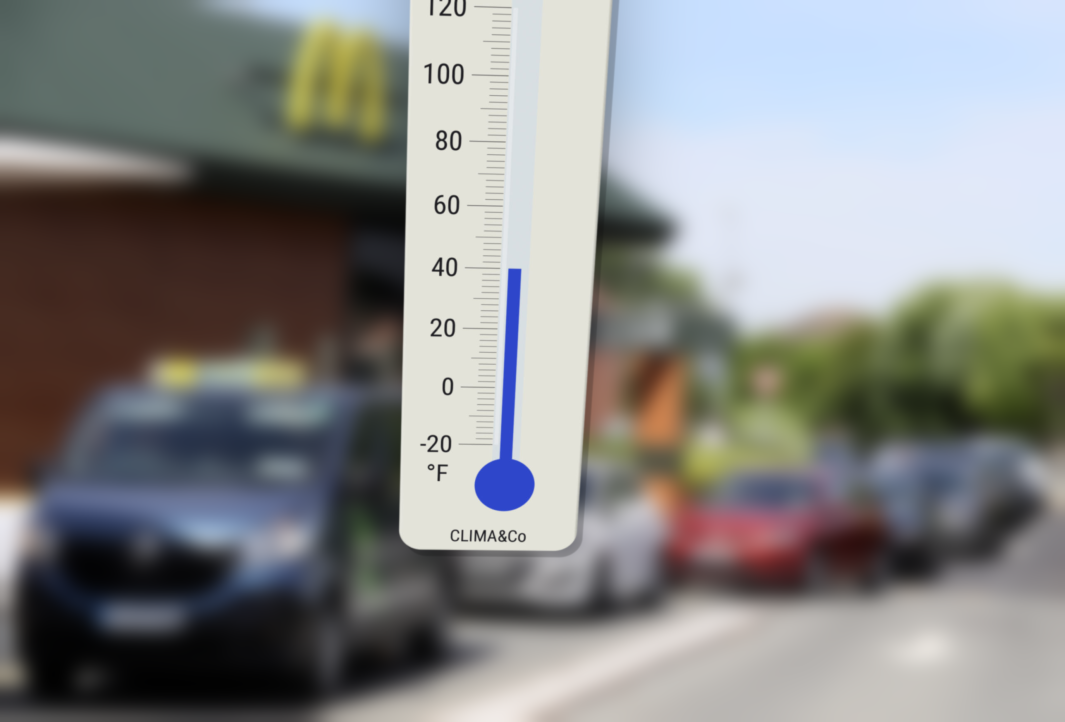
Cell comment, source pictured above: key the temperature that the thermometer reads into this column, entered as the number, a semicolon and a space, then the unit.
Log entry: 40; °F
